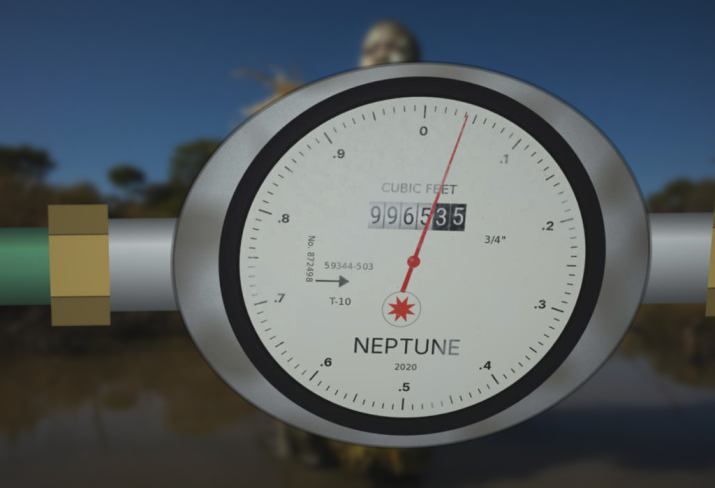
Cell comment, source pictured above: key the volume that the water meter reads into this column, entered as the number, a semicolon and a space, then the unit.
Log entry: 996535.04; ft³
